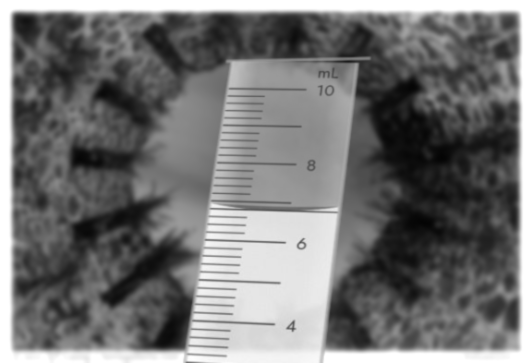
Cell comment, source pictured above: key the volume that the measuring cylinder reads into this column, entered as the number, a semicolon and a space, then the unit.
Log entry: 6.8; mL
